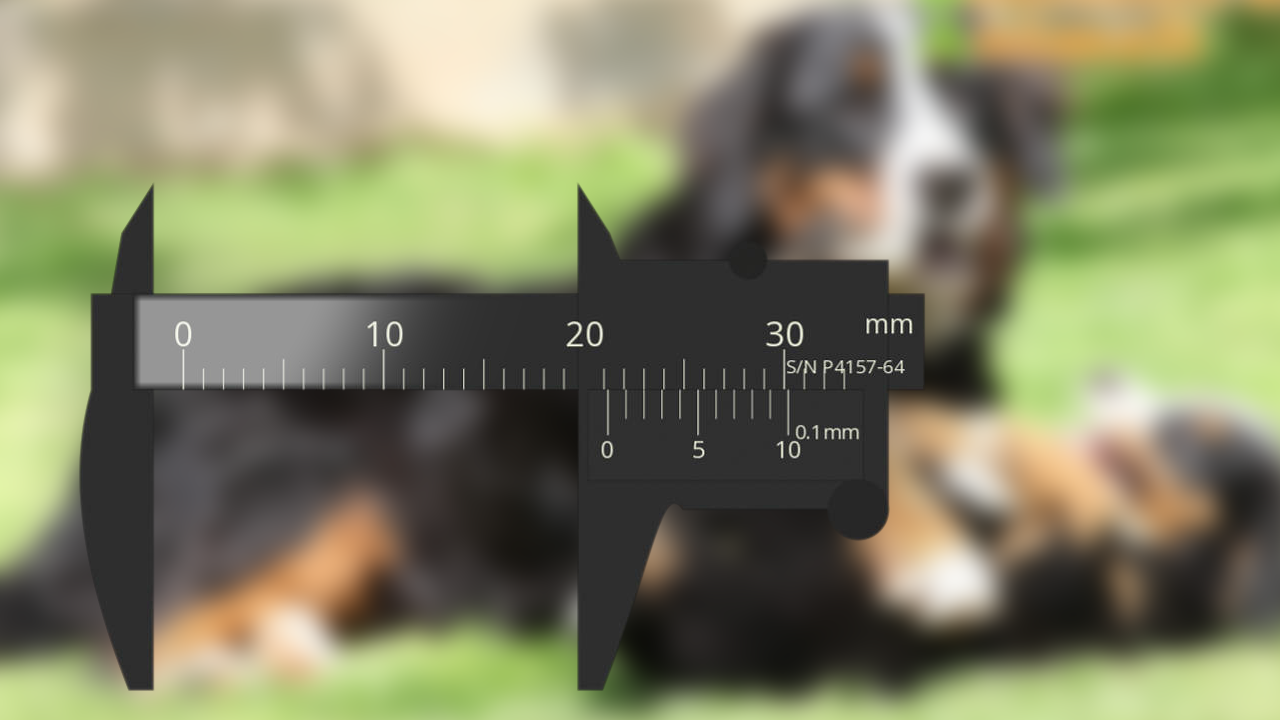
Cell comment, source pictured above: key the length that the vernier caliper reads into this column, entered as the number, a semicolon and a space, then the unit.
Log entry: 21.2; mm
